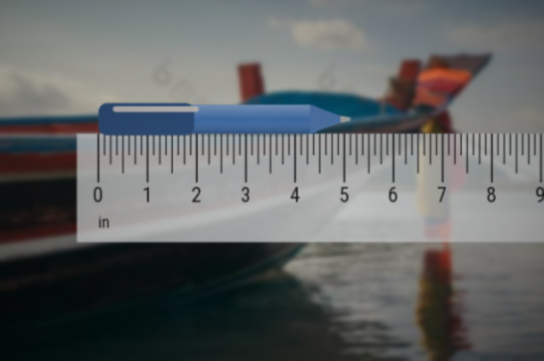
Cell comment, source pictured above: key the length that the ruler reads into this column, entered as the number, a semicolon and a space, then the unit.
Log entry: 5.125; in
